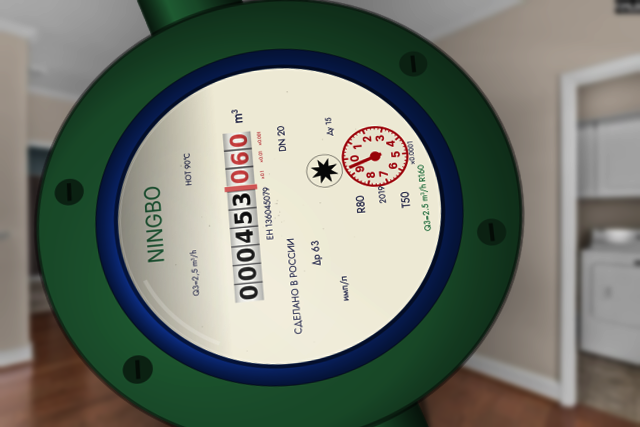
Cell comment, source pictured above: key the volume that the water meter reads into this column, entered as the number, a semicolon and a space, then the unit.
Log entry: 453.0599; m³
